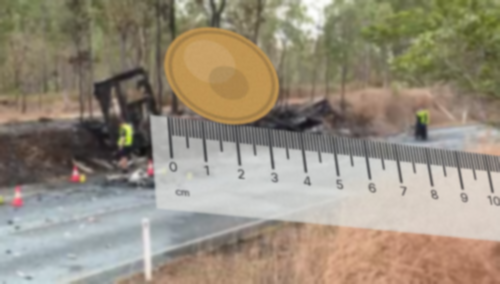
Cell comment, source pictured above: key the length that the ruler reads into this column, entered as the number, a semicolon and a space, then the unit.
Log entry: 3.5; cm
